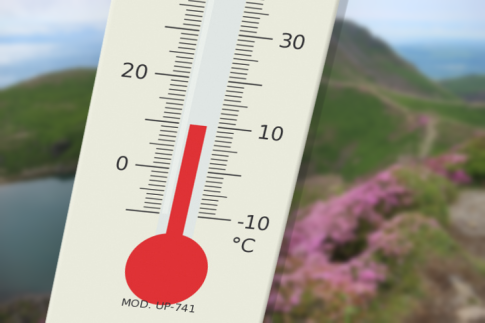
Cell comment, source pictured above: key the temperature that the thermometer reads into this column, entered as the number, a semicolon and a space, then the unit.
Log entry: 10; °C
